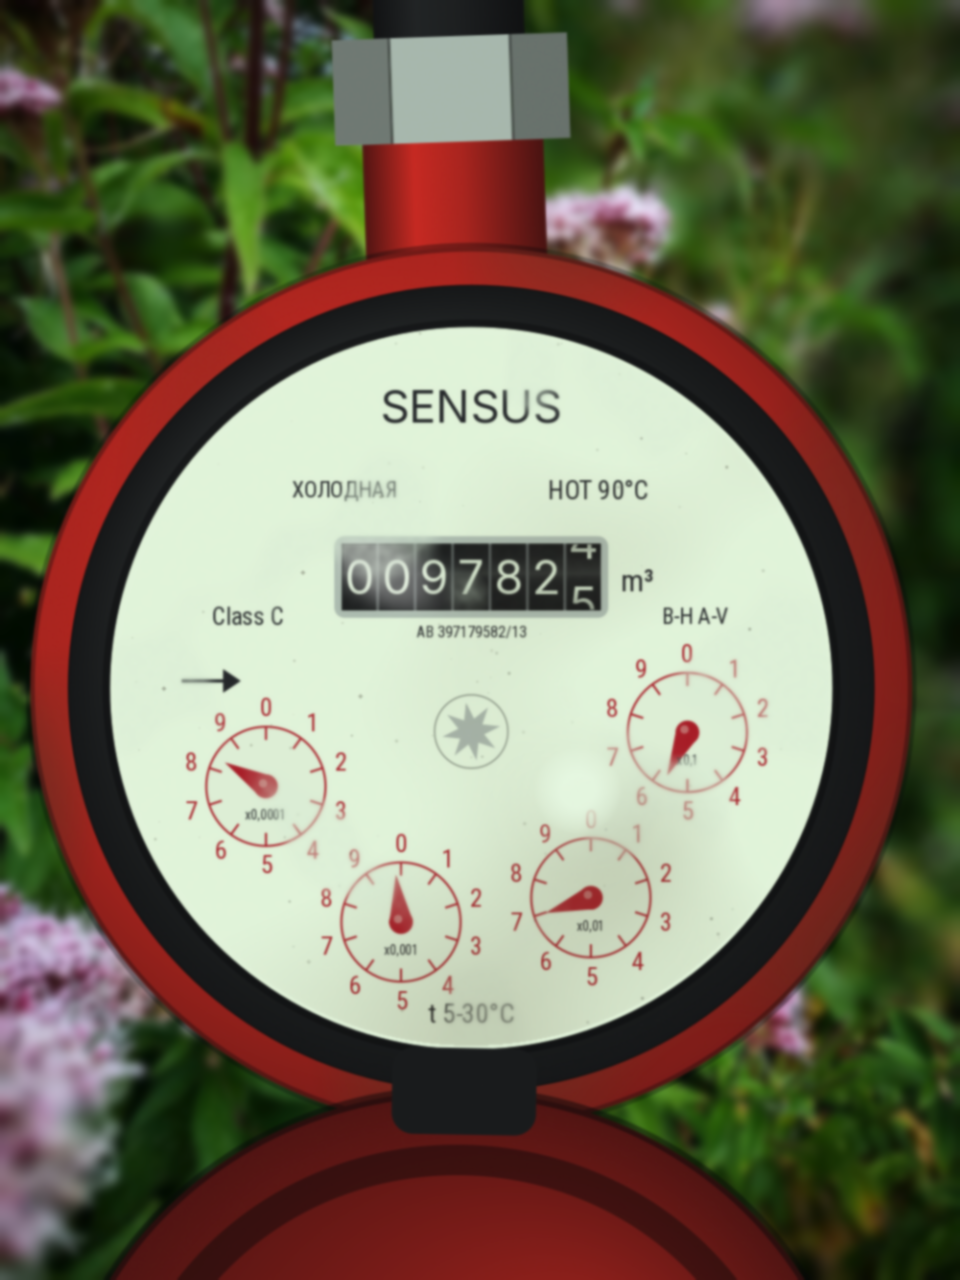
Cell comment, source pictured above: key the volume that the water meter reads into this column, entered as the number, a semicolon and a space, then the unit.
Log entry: 97824.5698; m³
